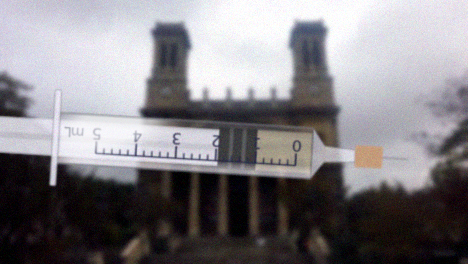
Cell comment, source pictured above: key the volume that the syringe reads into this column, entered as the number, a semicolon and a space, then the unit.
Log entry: 1; mL
